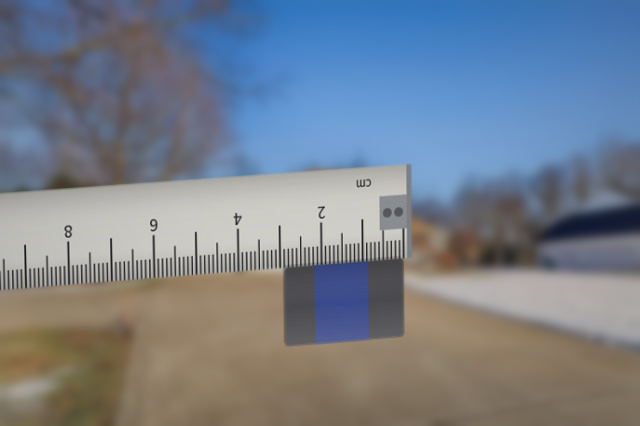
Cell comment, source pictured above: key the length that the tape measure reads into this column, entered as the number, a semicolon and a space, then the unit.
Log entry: 2.9; cm
